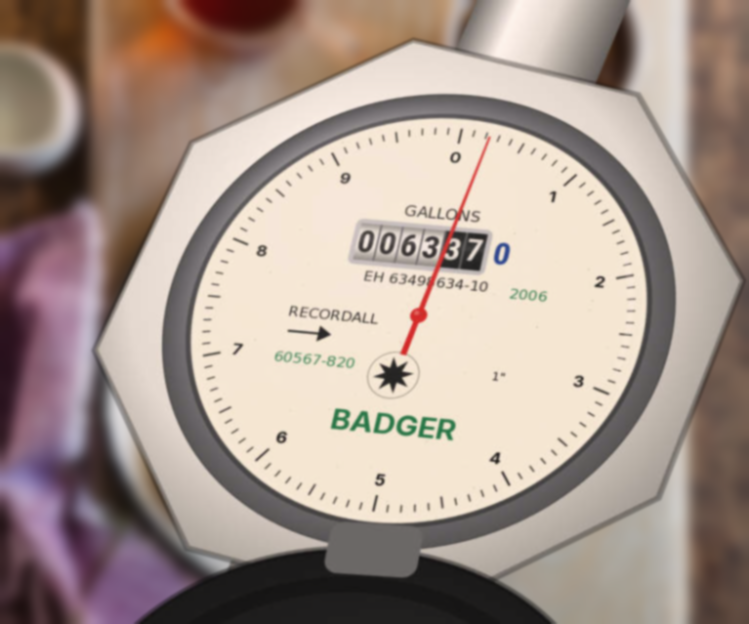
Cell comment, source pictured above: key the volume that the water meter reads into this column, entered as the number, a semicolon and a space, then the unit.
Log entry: 63370.2; gal
